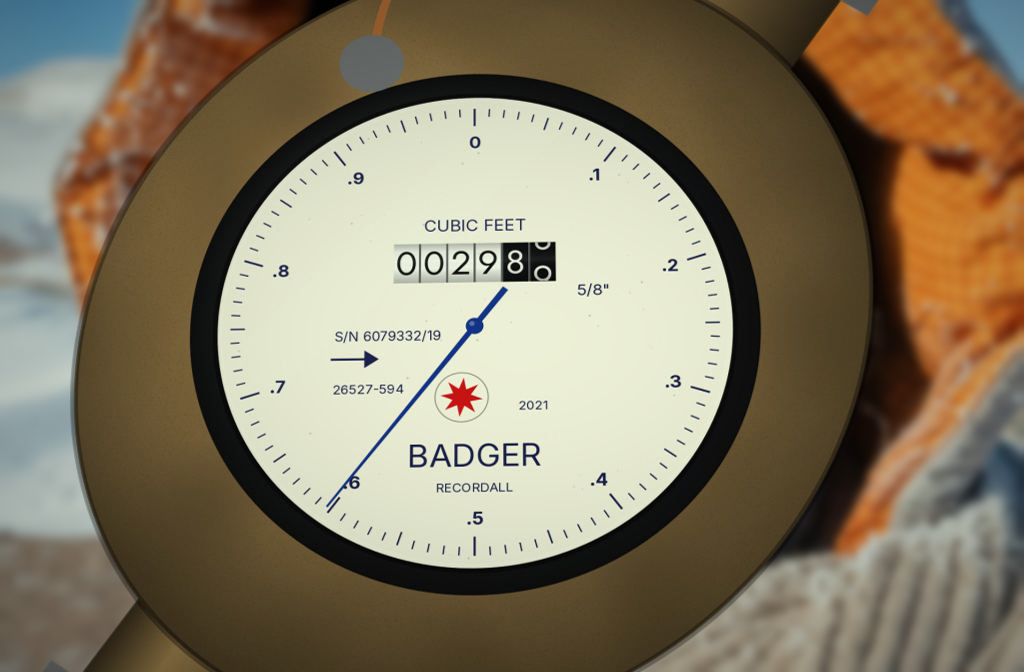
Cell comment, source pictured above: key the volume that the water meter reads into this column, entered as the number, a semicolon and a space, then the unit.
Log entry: 2988.60; ft³
